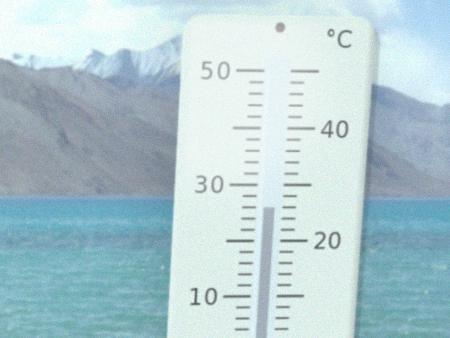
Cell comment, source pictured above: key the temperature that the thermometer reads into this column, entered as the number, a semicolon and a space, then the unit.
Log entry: 26; °C
